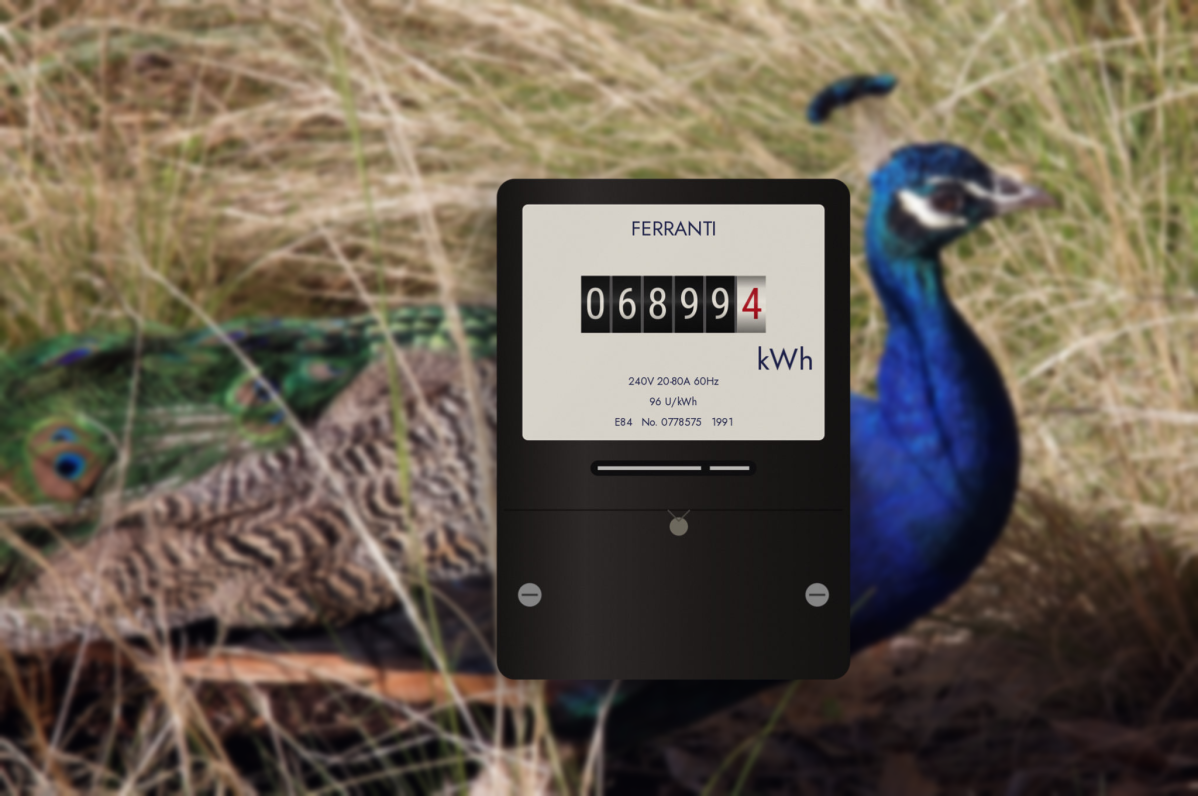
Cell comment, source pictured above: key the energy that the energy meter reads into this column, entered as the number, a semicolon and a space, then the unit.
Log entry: 6899.4; kWh
